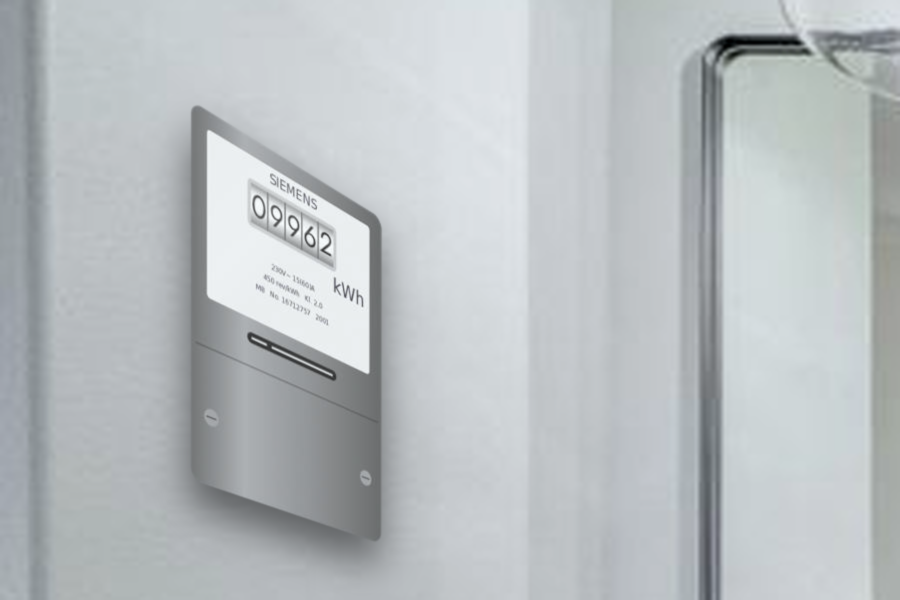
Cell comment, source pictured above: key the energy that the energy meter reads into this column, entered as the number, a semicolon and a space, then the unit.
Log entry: 9962; kWh
